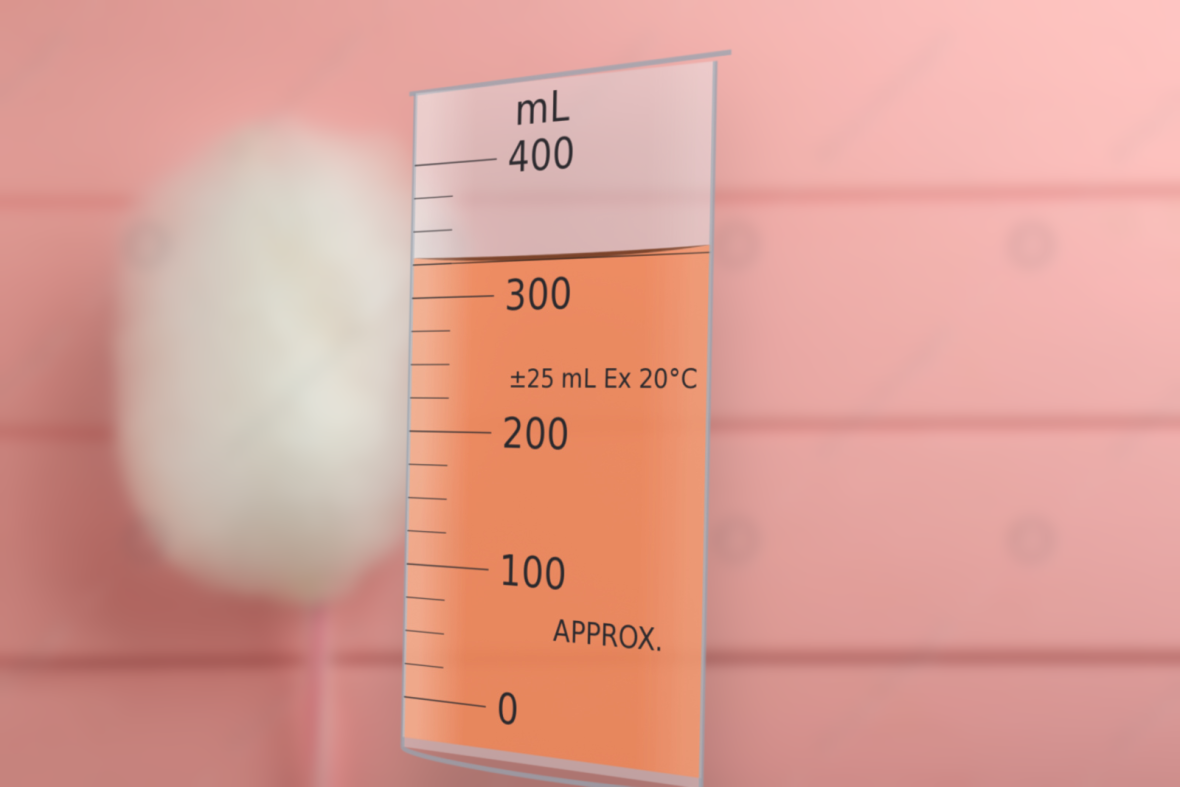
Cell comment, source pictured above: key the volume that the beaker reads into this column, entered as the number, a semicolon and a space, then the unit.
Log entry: 325; mL
